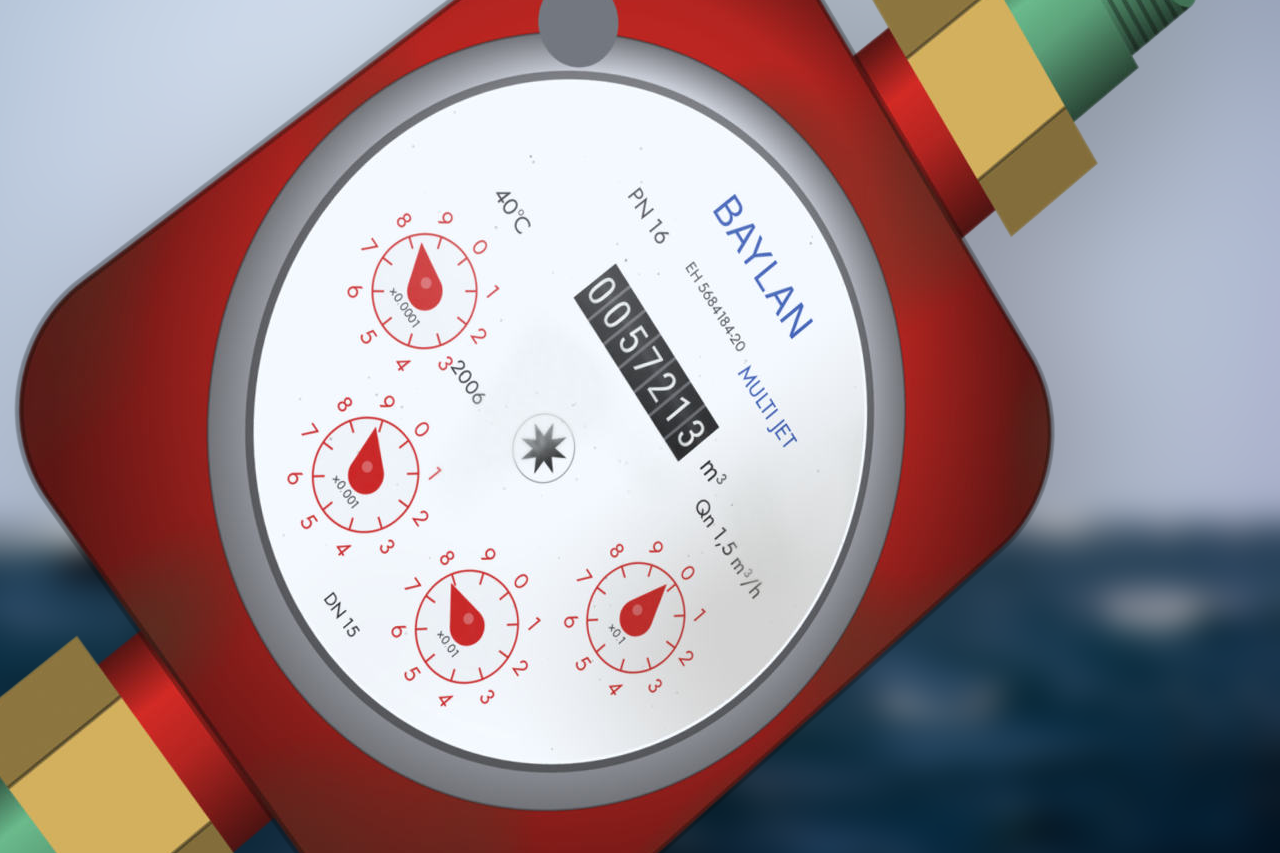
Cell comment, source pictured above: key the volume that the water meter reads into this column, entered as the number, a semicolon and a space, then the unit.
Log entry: 57212.9788; m³
